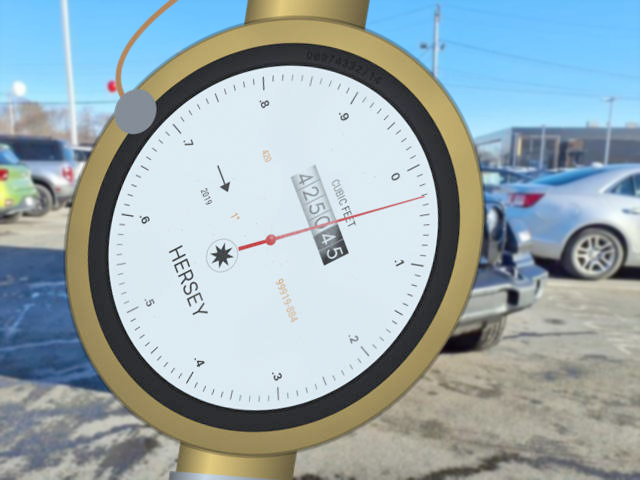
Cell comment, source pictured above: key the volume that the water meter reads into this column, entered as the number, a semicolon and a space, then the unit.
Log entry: 425045.03; ft³
